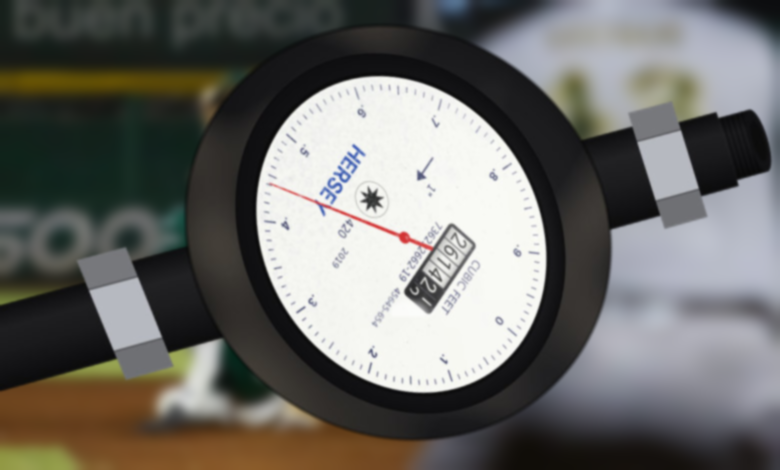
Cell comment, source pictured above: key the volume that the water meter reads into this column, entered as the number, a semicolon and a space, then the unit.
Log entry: 261421.44; ft³
